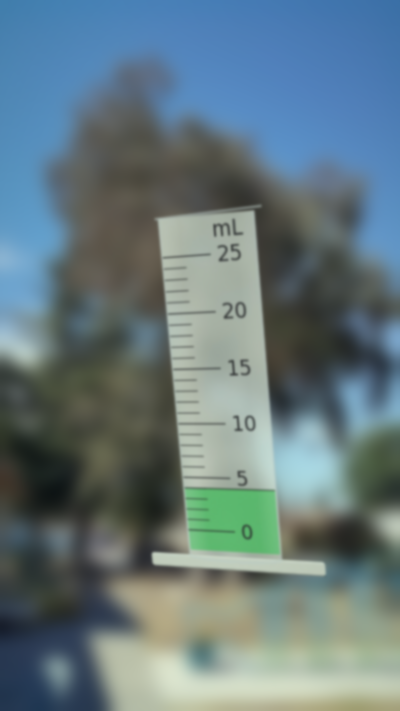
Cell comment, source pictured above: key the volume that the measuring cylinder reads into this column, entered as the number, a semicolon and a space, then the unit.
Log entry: 4; mL
